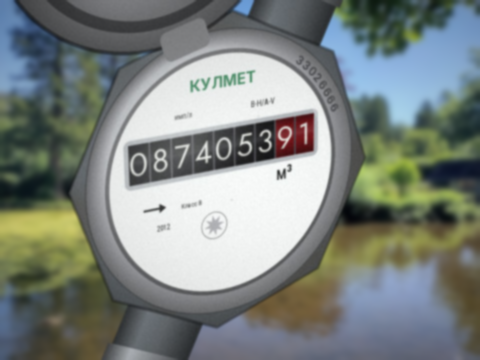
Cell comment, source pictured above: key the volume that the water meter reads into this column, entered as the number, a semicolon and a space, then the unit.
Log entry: 874053.91; m³
